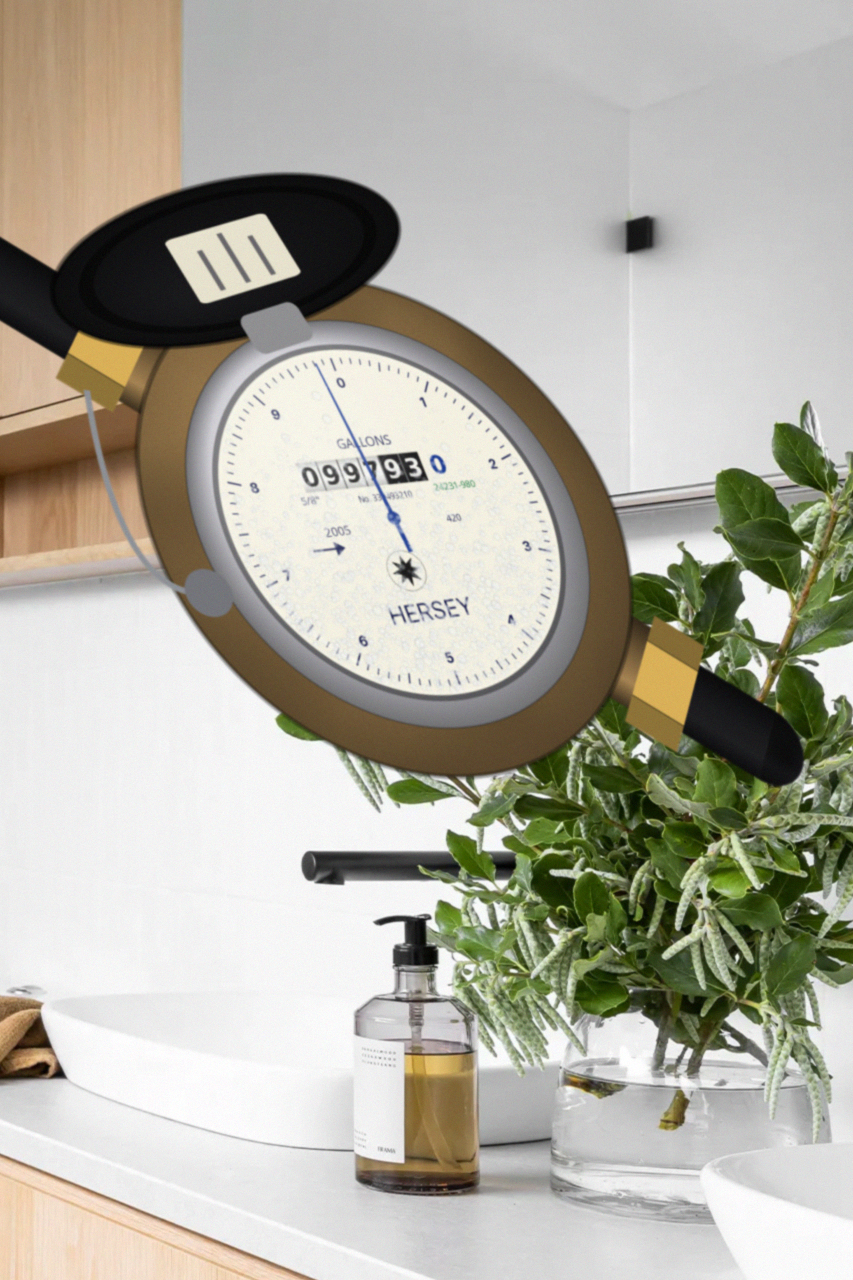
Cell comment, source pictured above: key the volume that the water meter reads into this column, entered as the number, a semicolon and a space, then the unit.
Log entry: 997929.8; gal
